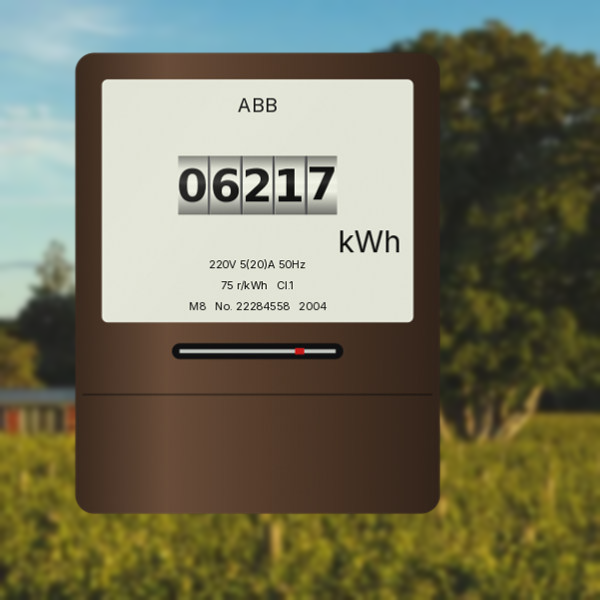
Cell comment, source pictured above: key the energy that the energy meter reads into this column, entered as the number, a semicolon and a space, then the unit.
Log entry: 6217; kWh
